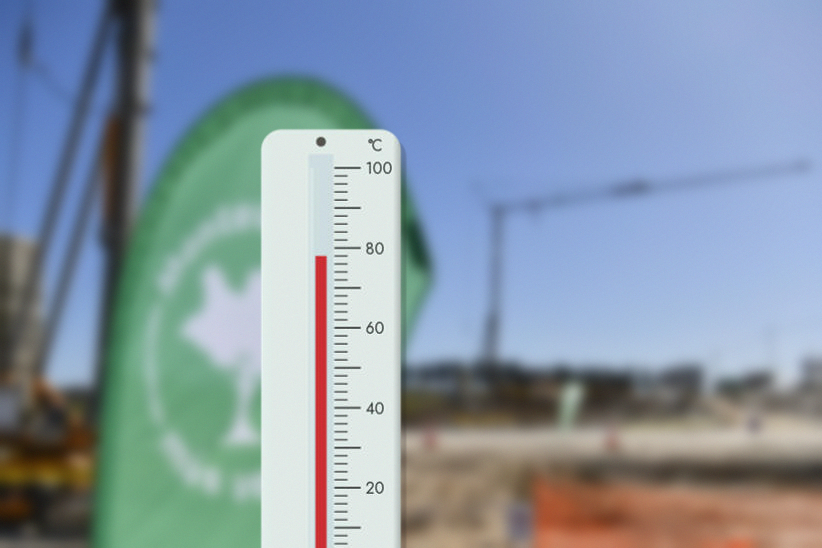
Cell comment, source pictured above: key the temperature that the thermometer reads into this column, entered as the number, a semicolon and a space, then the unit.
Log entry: 78; °C
